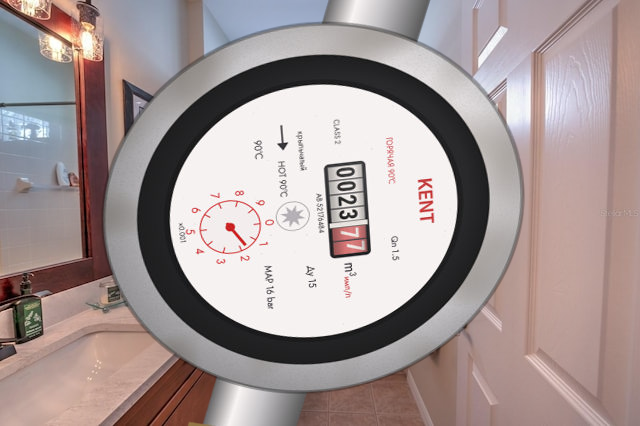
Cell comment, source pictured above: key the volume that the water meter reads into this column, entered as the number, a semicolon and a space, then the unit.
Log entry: 23.771; m³
